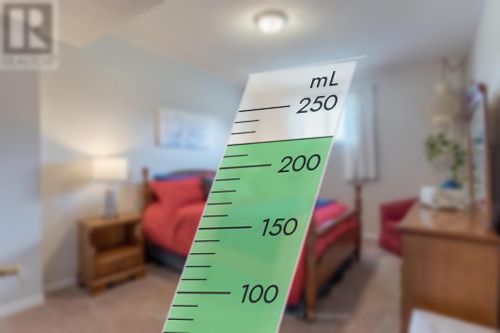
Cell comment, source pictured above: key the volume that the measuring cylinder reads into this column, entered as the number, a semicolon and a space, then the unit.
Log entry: 220; mL
